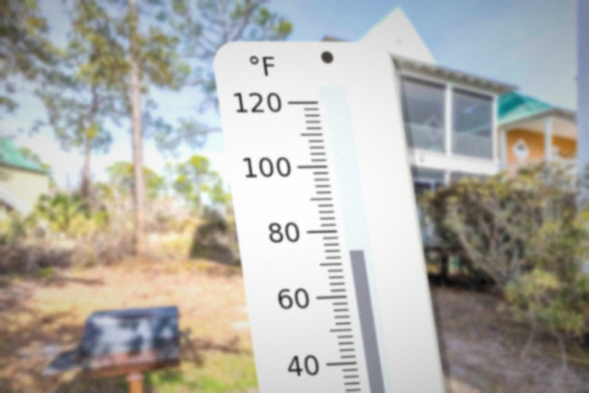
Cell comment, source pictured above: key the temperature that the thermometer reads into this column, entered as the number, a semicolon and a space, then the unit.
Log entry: 74; °F
